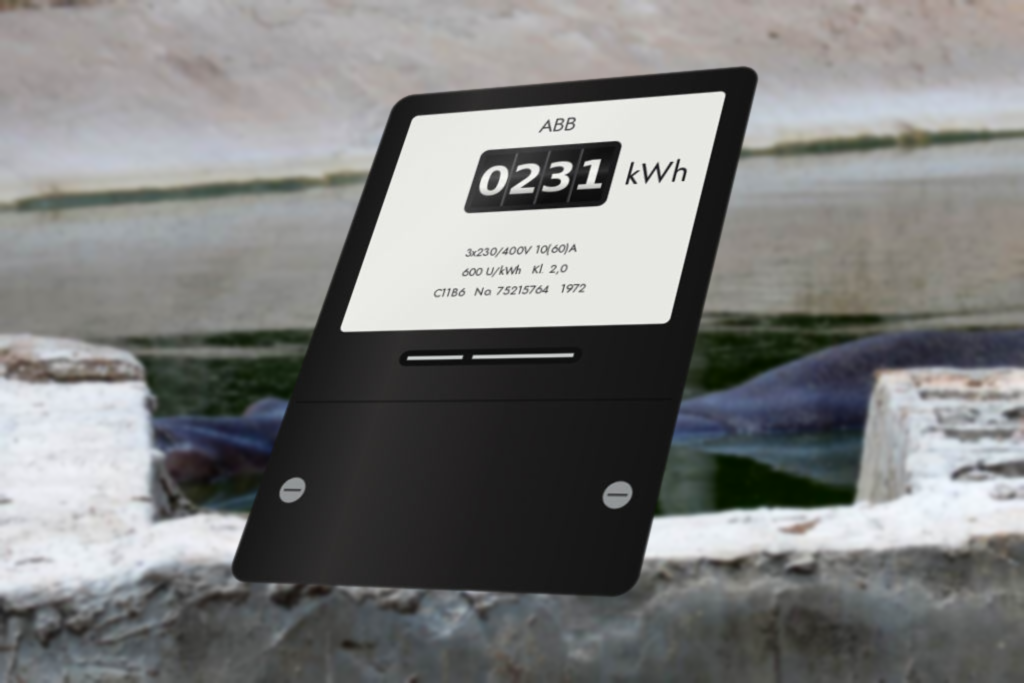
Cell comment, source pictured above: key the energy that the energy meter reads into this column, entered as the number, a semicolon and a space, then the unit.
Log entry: 231; kWh
